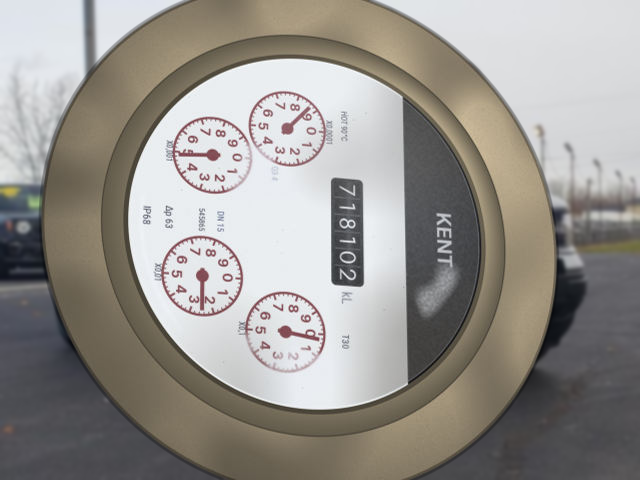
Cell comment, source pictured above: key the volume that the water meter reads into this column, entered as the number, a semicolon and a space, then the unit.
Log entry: 718102.0248; kL
